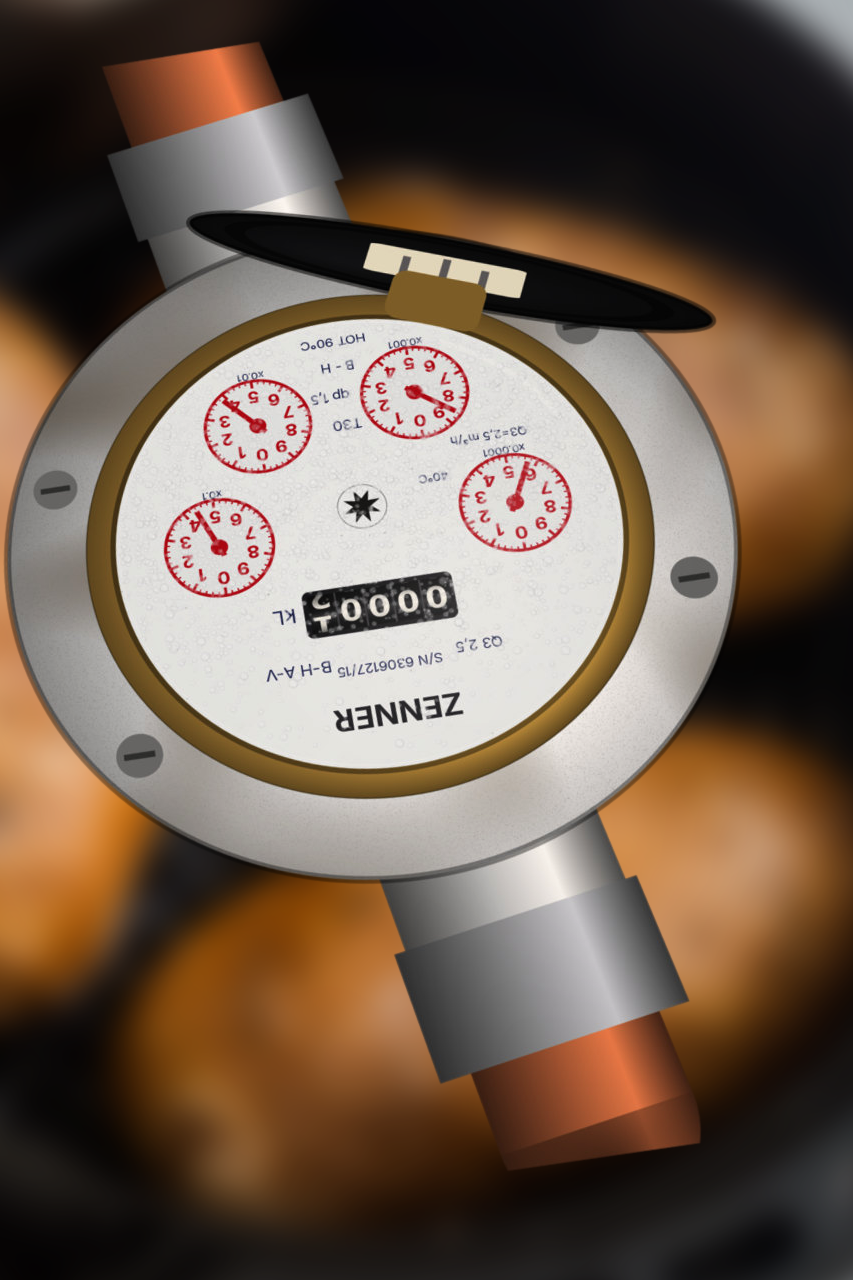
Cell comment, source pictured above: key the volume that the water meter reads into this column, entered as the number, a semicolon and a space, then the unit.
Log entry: 1.4385; kL
